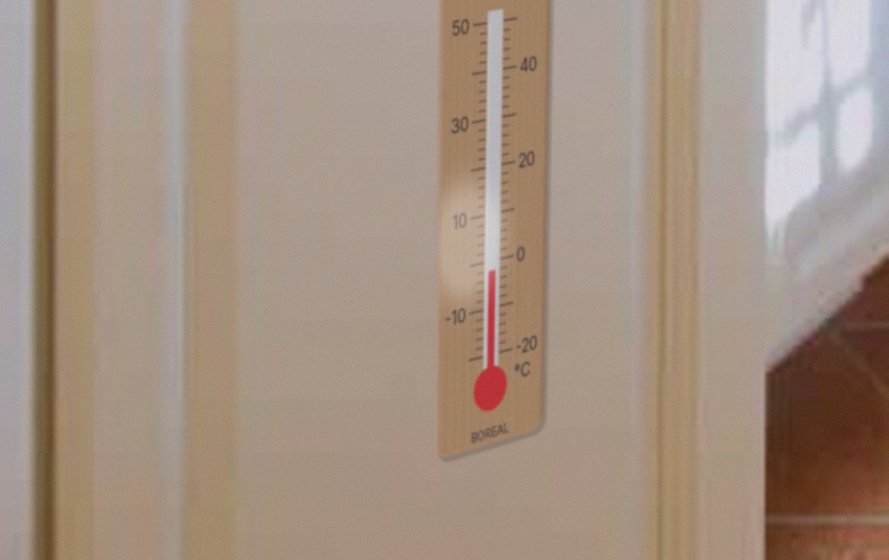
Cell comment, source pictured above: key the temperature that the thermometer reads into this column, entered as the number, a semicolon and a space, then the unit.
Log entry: -2; °C
